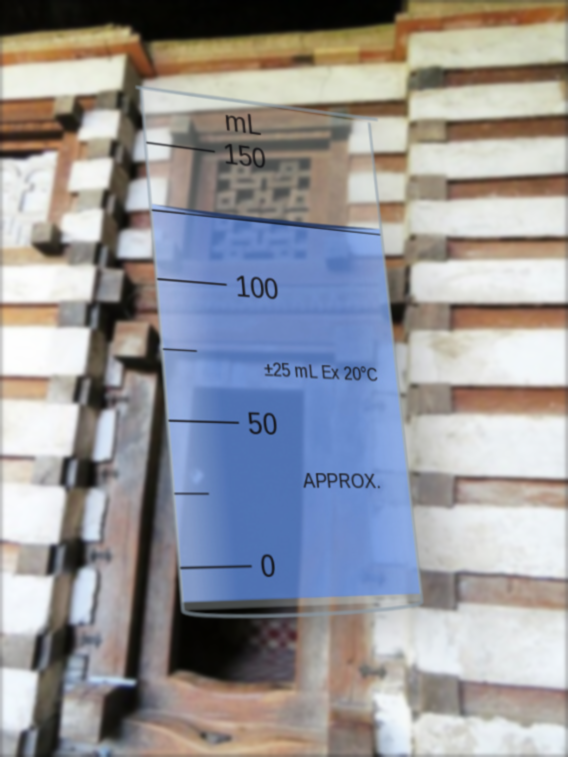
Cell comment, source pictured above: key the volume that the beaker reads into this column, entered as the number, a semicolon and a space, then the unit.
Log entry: 125; mL
